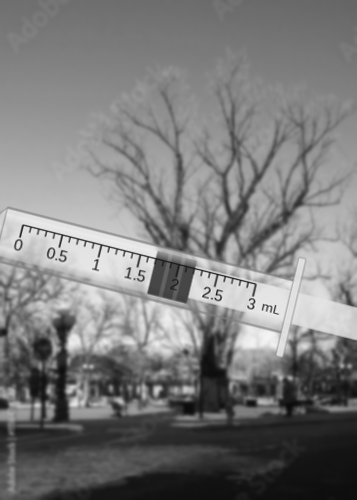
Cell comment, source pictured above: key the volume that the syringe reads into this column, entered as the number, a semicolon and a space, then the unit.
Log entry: 1.7; mL
